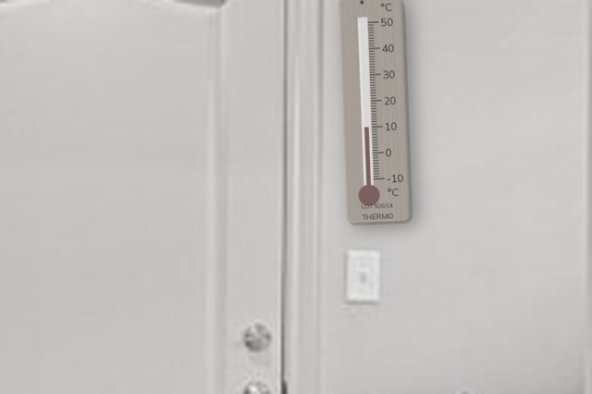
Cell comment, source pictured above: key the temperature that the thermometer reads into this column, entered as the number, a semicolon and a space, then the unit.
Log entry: 10; °C
